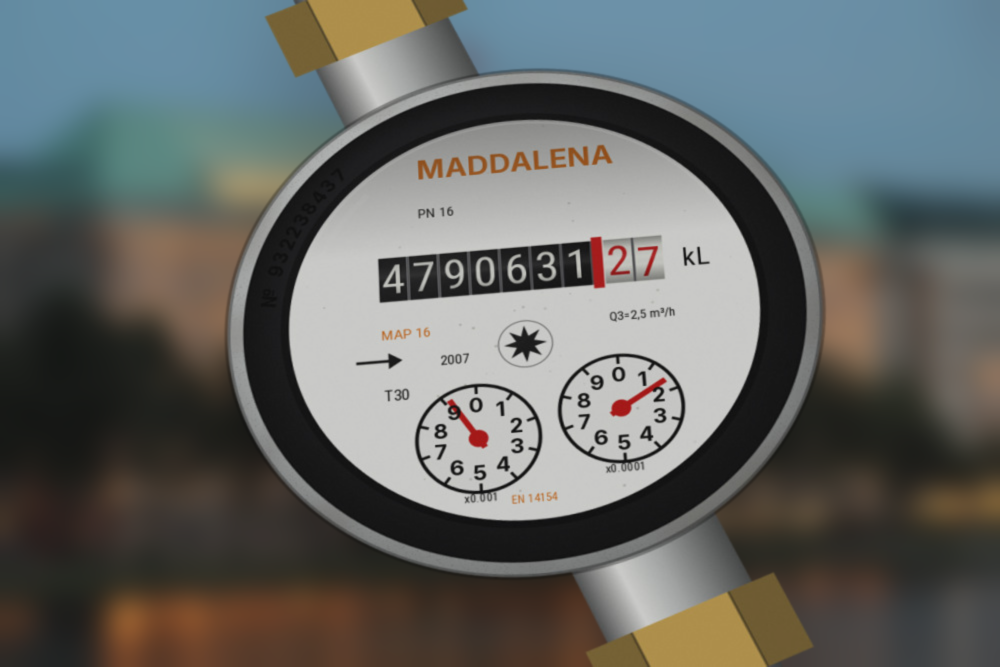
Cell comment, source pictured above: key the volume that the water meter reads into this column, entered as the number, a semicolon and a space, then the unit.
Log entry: 4790631.2691; kL
